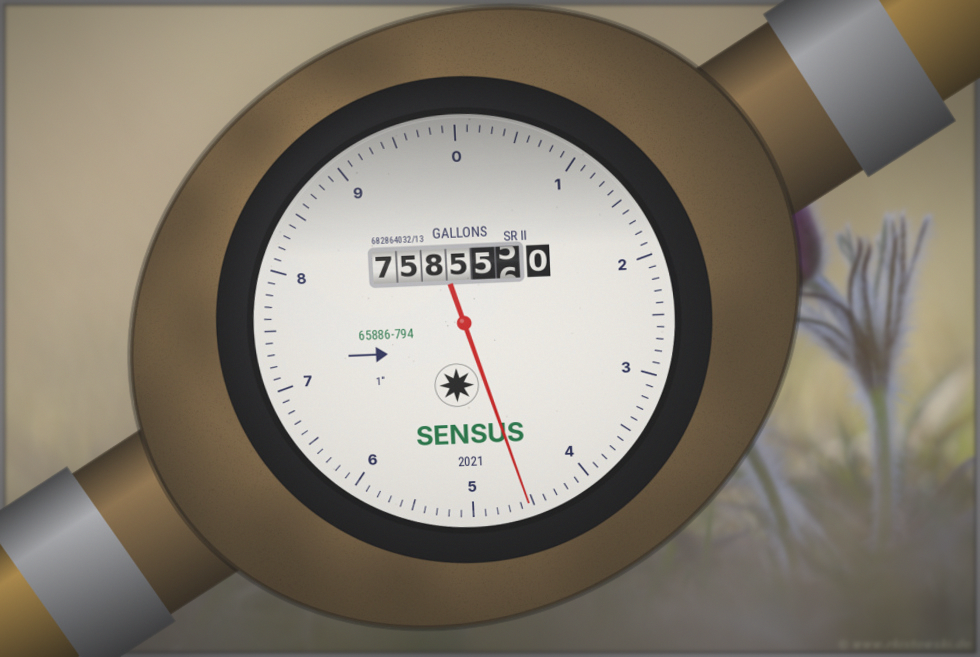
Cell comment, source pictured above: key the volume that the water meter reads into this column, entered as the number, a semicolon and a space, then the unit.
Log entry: 7585554.5; gal
